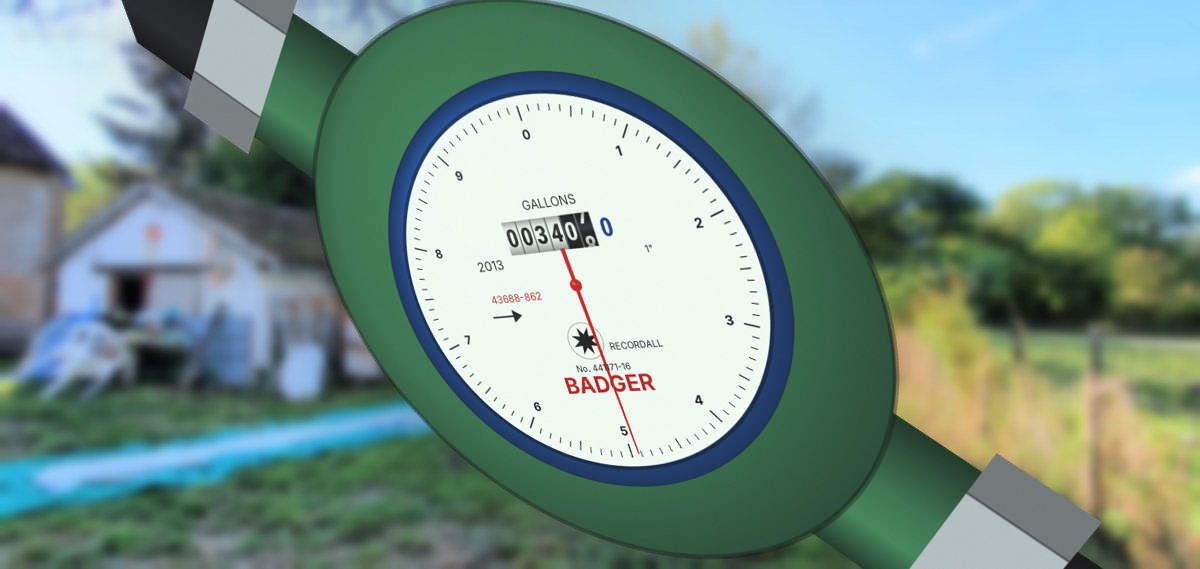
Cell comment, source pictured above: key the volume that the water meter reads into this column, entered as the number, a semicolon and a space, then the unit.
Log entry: 34074.9; gal
